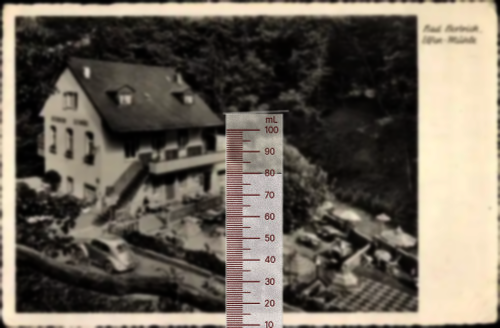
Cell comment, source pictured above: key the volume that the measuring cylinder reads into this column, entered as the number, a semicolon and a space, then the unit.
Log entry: 80; mL
